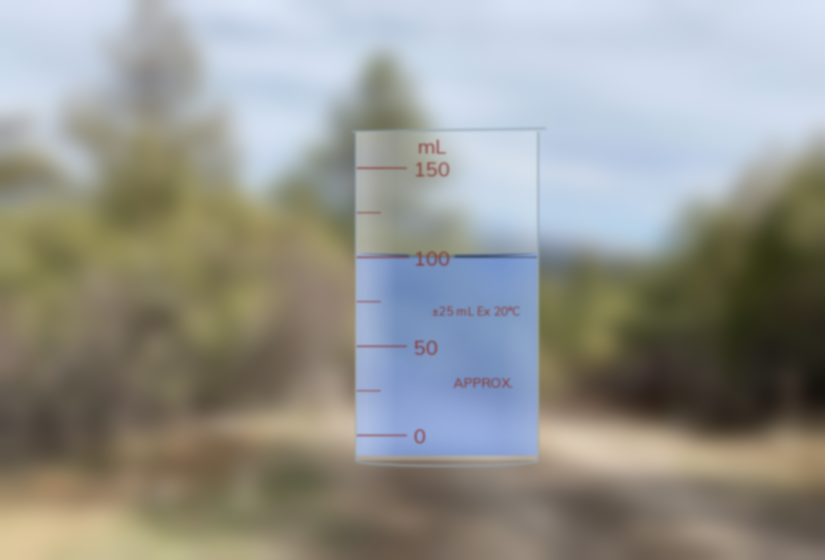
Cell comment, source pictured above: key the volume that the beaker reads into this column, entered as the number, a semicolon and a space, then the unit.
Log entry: 100; mL
